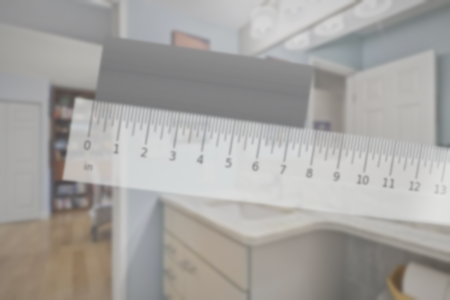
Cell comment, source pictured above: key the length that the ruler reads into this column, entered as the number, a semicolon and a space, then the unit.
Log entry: 7.5; in
